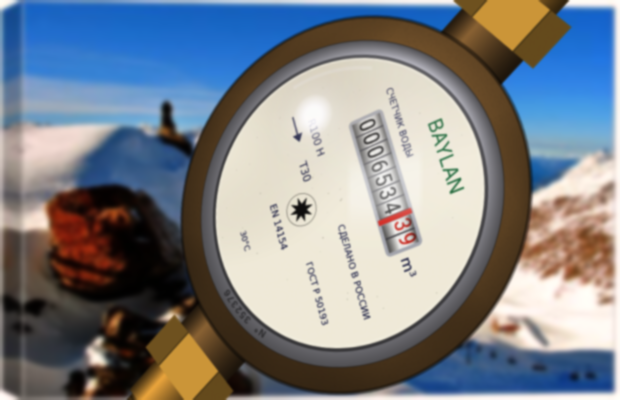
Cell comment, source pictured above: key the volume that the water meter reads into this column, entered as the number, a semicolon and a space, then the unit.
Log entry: 6534.39; m³
